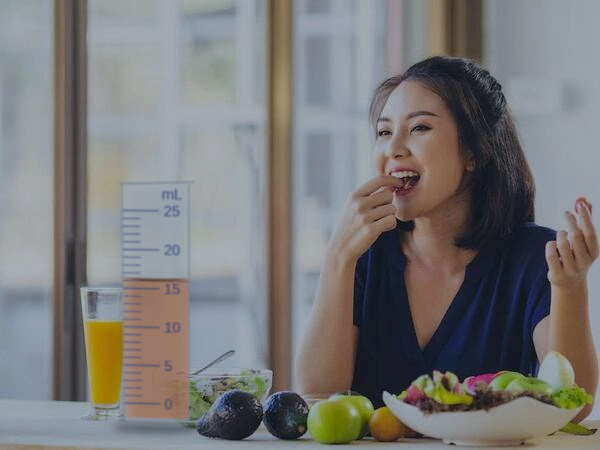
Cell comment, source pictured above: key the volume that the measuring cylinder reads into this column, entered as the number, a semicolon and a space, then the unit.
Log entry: 16; mL
